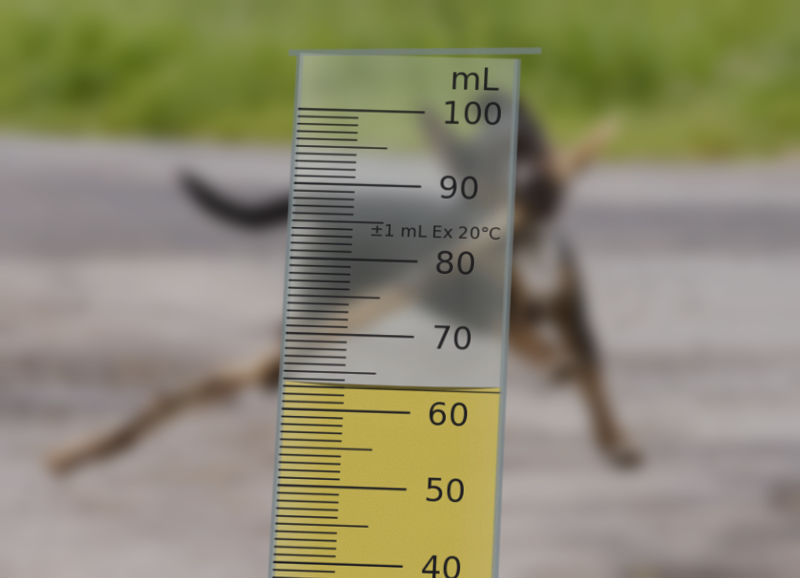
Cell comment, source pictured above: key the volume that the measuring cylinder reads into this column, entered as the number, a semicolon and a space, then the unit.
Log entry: 63; mL
